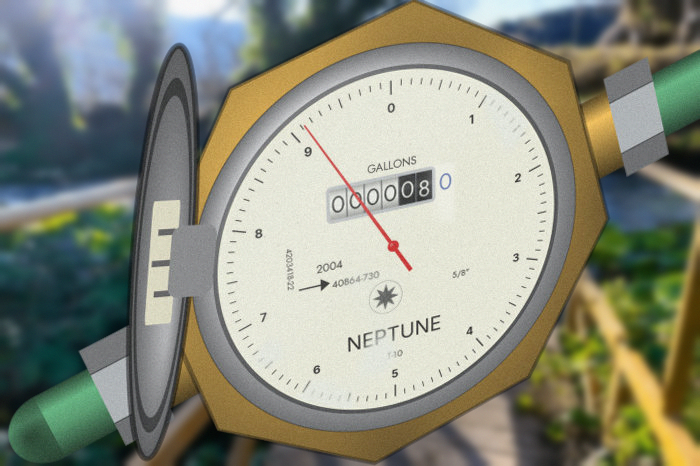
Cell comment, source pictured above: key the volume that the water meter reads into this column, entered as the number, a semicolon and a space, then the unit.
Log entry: 79.1; gal
